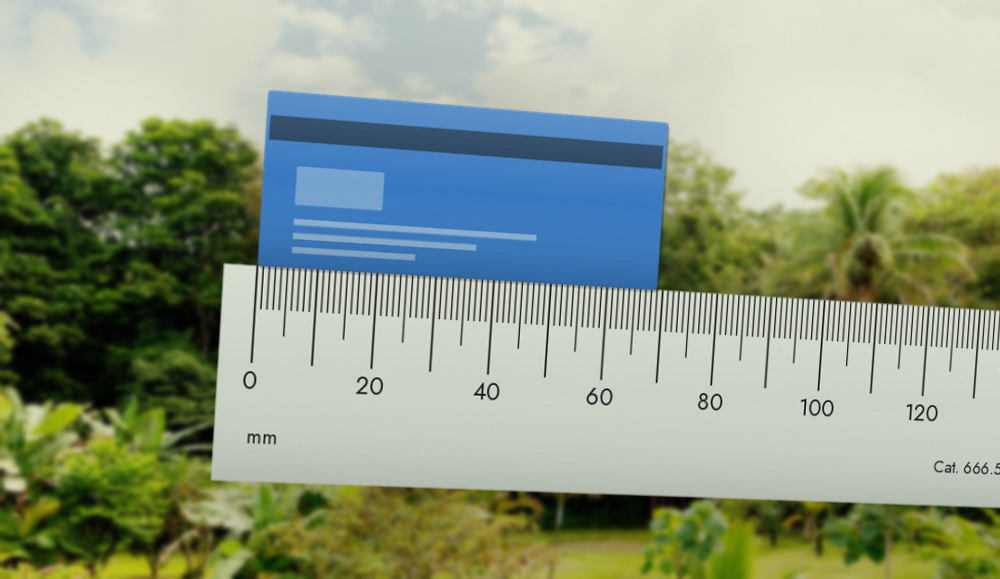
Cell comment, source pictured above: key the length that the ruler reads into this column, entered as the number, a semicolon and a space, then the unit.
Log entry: 69; mm
